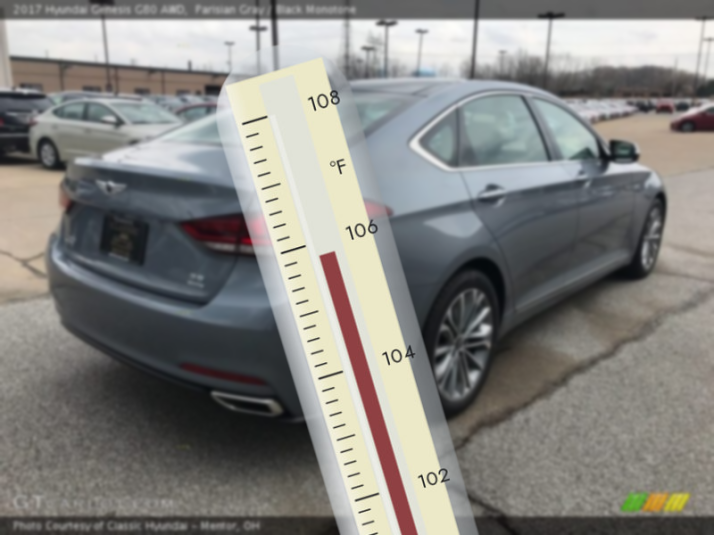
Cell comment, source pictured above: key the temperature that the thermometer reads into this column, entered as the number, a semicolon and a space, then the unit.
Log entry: 105.8; °F
